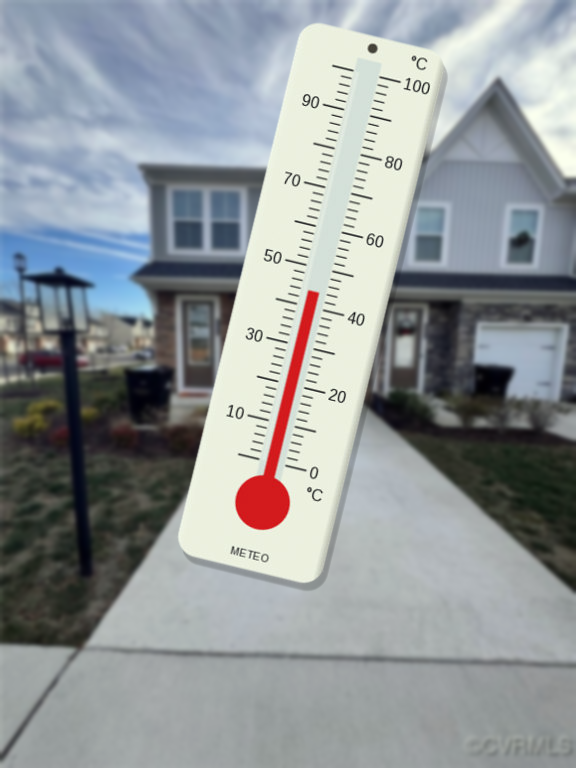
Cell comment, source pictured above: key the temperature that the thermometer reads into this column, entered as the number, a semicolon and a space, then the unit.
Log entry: 44; °C
